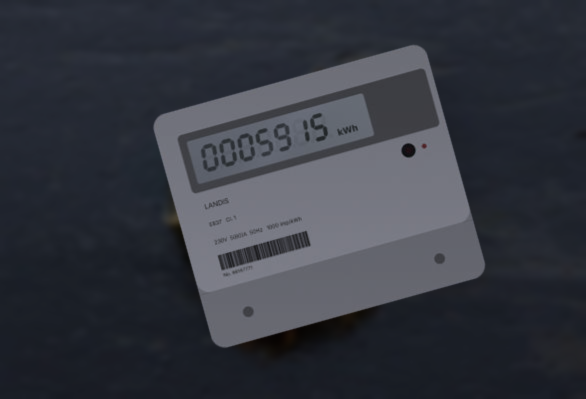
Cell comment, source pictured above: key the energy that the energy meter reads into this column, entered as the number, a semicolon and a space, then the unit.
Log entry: 5915; kWh
